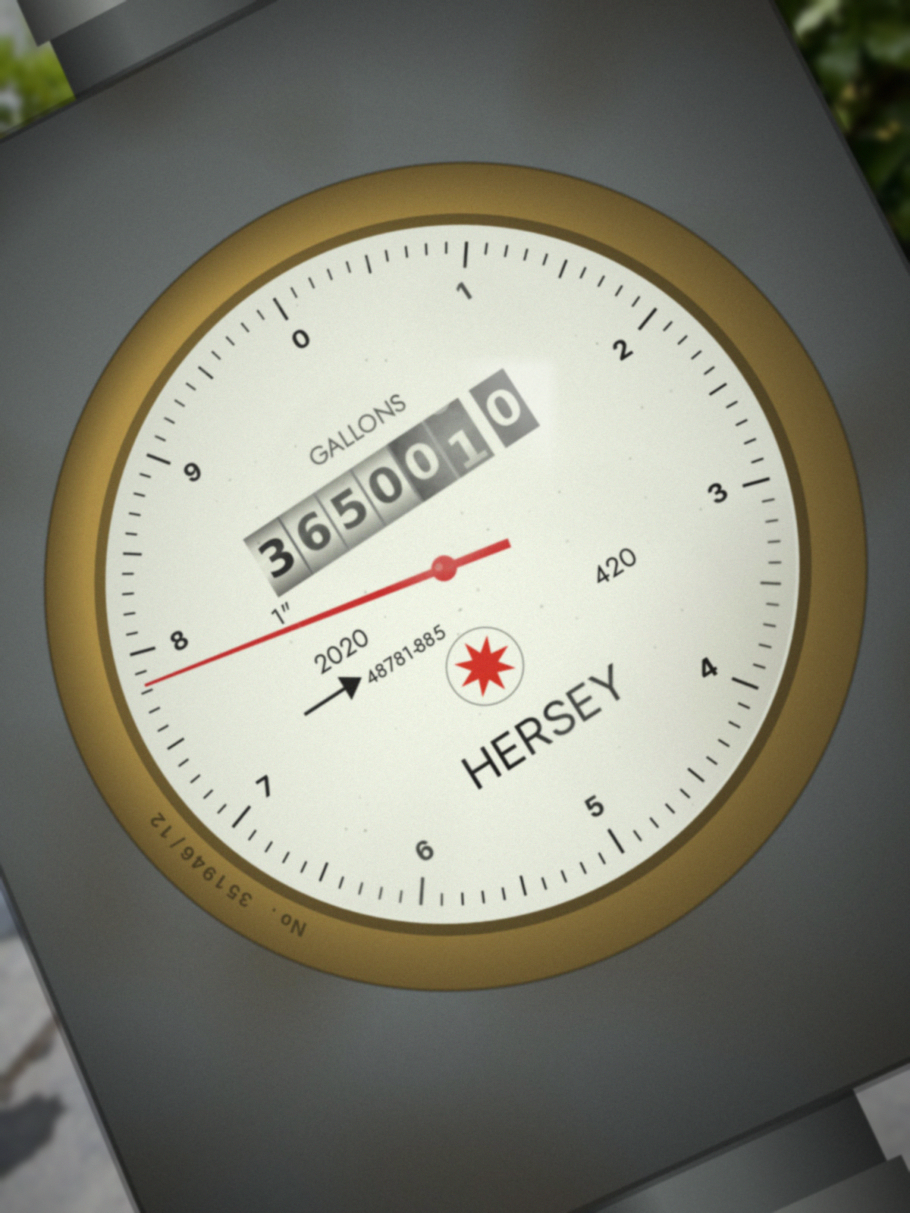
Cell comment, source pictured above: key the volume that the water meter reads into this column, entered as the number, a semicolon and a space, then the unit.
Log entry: 3650007.8; gal
